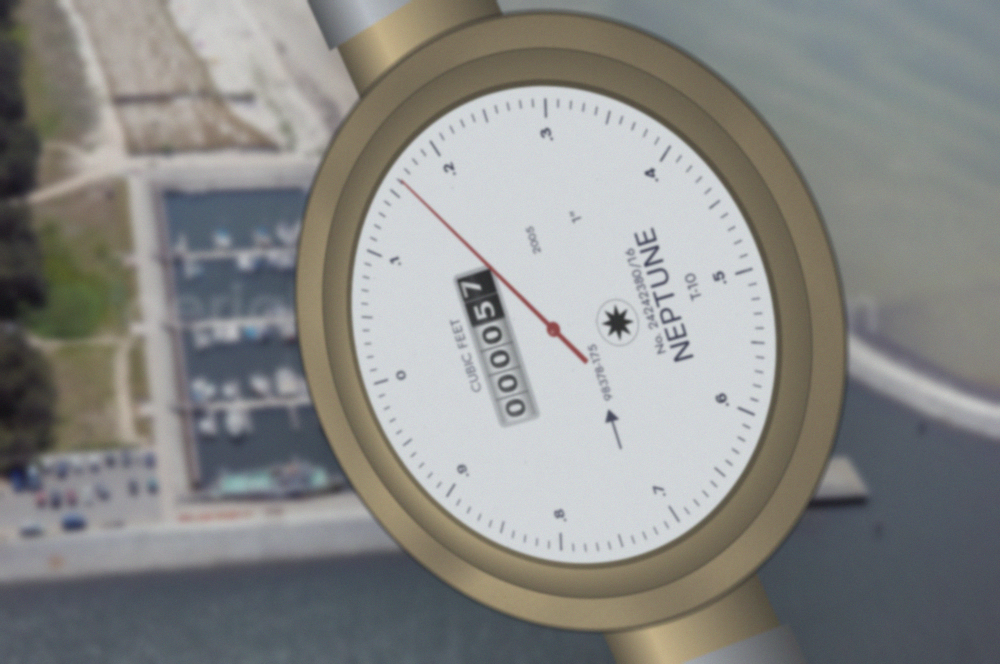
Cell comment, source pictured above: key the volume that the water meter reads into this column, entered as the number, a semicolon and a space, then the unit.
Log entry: 57.16; ft³
